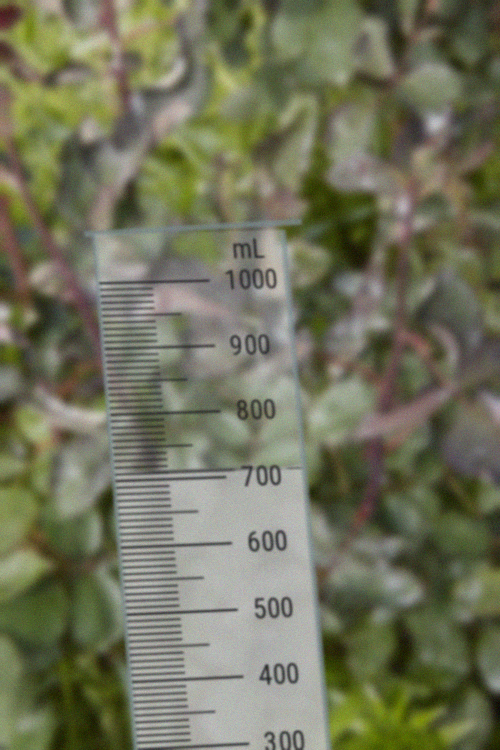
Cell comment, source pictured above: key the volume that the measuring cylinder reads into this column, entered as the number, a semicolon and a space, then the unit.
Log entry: 710; mL
